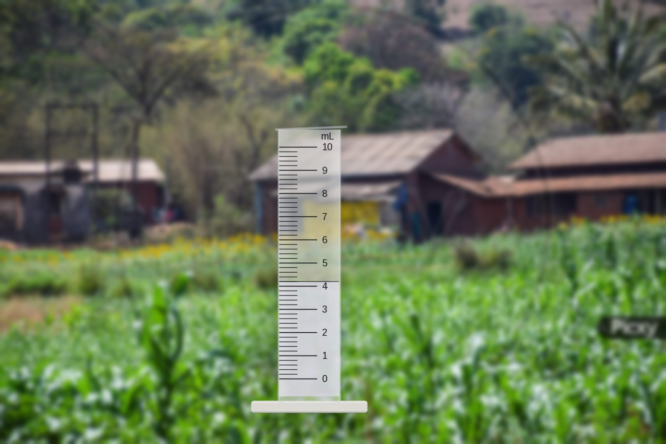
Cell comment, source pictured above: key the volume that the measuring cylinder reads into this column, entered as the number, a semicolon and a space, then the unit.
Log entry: 4.2; mL
